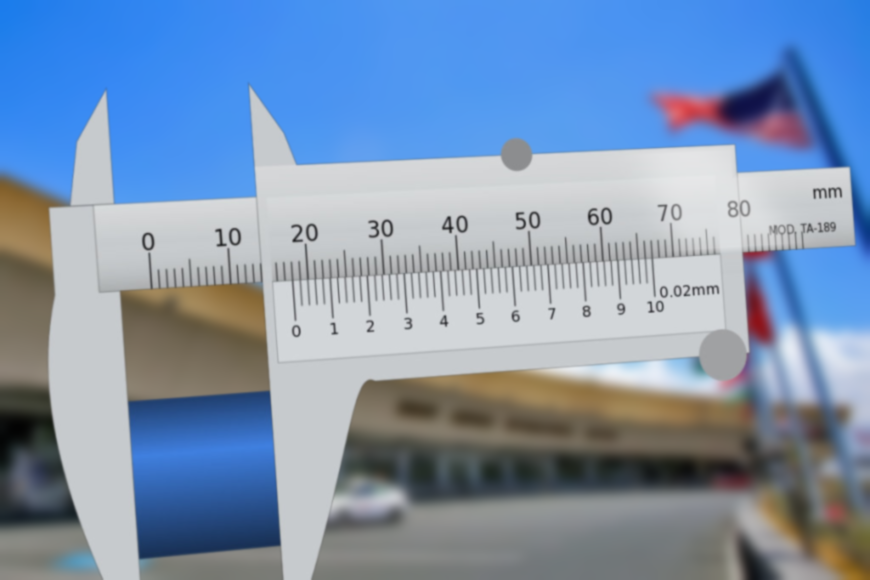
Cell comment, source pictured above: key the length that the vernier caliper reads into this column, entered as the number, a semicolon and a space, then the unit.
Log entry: 18.0; mm
